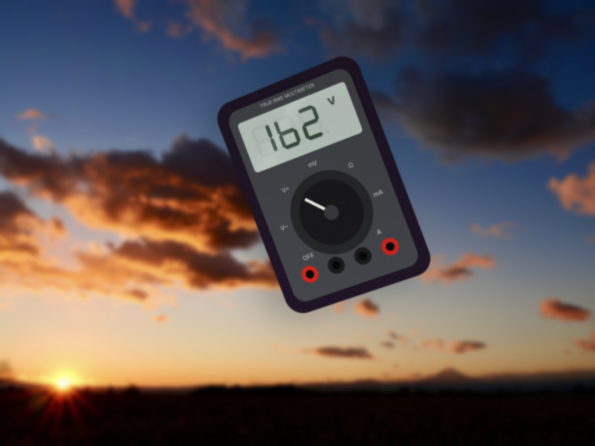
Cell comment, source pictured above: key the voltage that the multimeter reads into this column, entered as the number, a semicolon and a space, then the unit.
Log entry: 162; V
